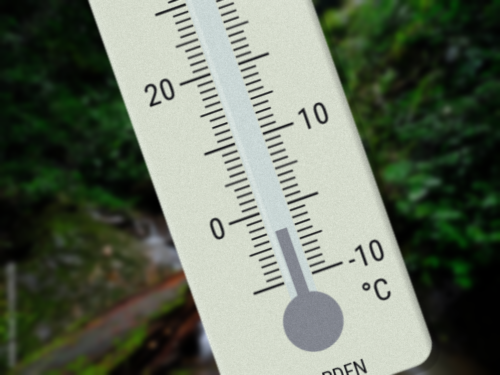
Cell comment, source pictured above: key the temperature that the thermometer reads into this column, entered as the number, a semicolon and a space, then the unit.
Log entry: -3; °C
